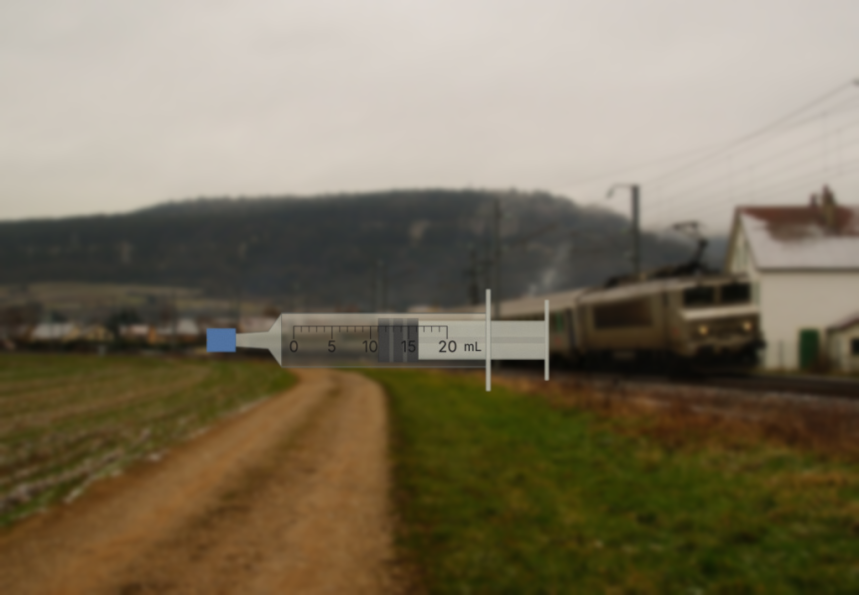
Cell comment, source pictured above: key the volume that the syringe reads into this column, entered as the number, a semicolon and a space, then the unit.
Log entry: 11; mL
